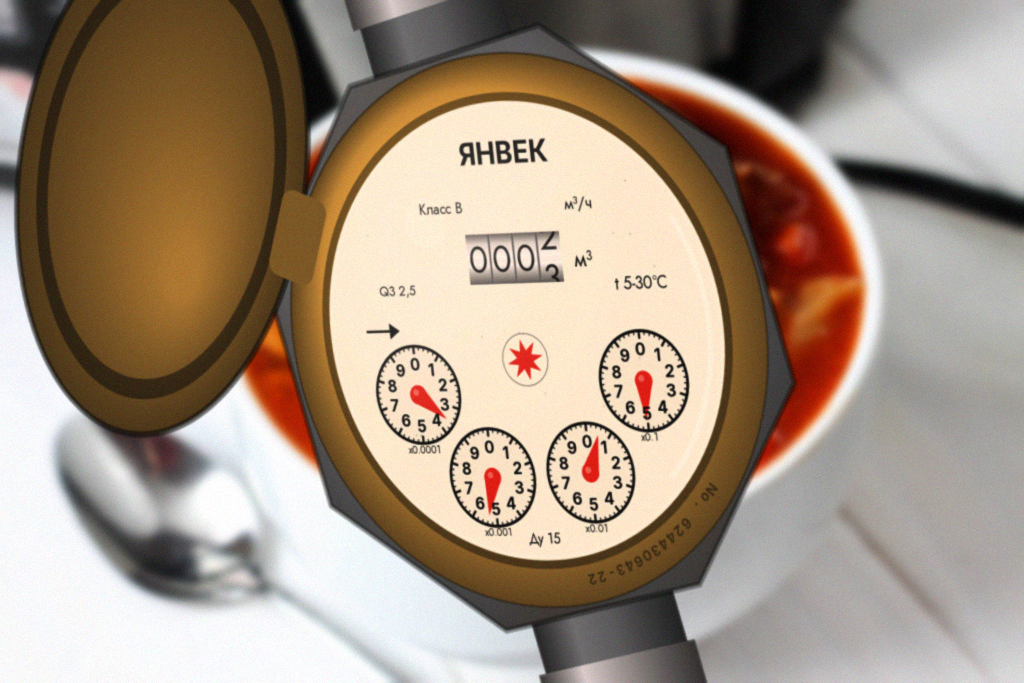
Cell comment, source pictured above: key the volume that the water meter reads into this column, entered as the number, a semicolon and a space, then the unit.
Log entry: 2.5053; m³
